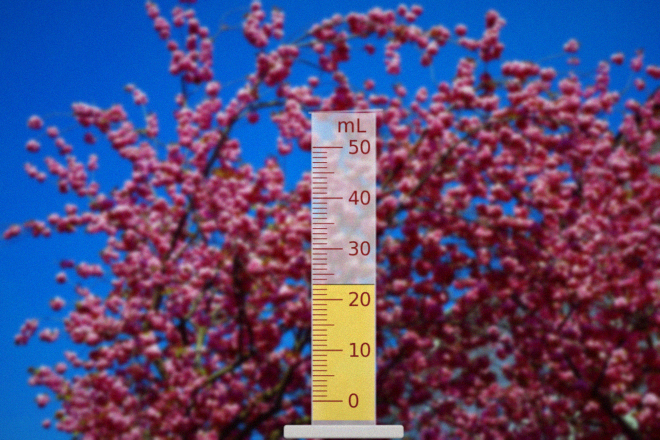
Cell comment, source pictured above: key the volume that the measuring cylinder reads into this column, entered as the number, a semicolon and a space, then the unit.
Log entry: 23; mL
